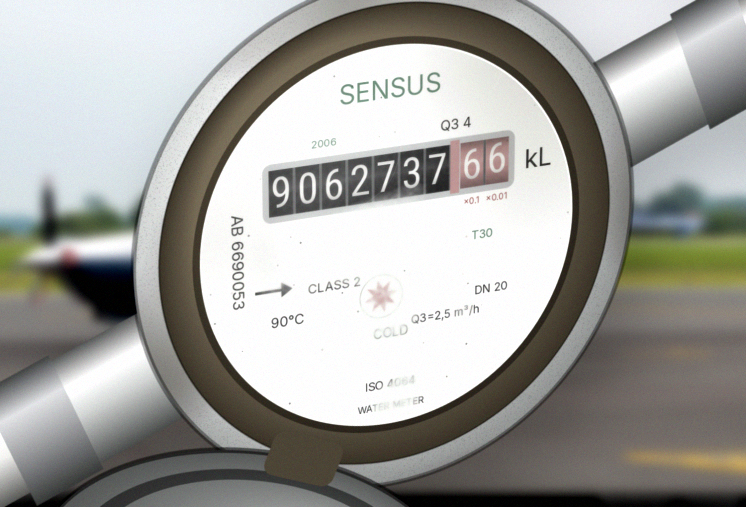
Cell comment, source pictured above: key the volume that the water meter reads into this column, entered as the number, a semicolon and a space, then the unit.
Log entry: 9062737.66; kL
